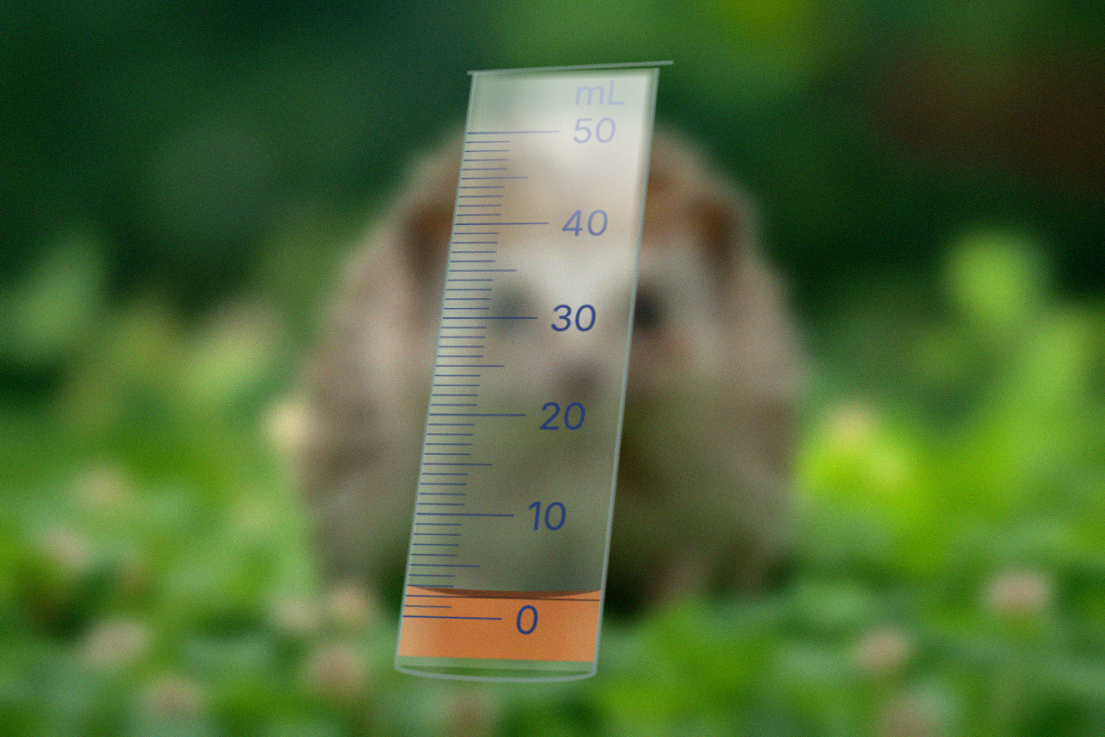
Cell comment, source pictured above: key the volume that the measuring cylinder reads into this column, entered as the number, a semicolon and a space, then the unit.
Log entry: 2; mL
